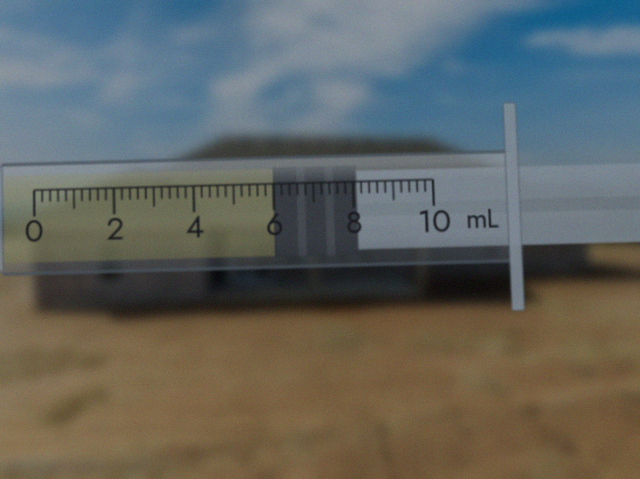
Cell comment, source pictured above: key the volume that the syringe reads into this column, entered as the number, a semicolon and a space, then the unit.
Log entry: 6; mL
